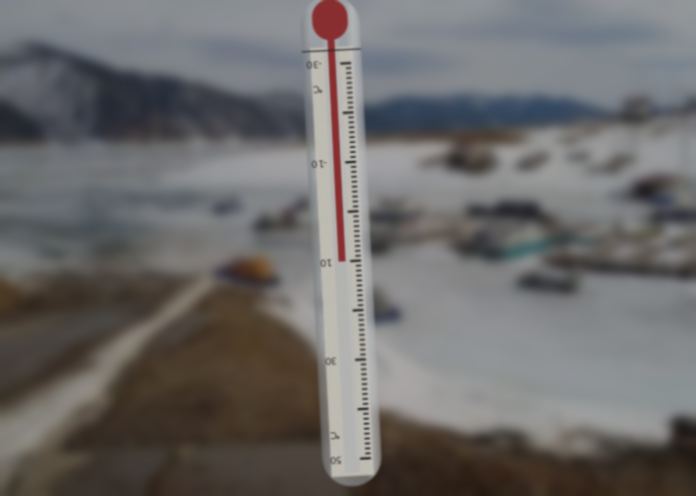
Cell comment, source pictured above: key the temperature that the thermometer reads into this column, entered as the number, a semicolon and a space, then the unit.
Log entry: 10; °C
